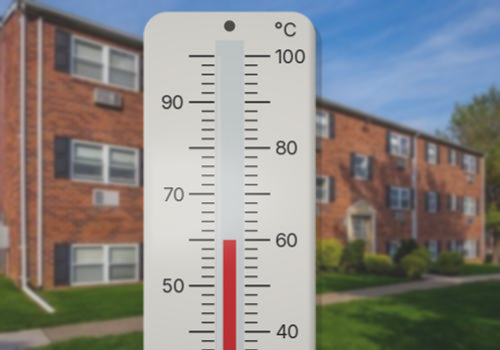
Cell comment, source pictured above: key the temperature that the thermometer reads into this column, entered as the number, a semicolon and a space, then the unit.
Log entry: 60; °C
